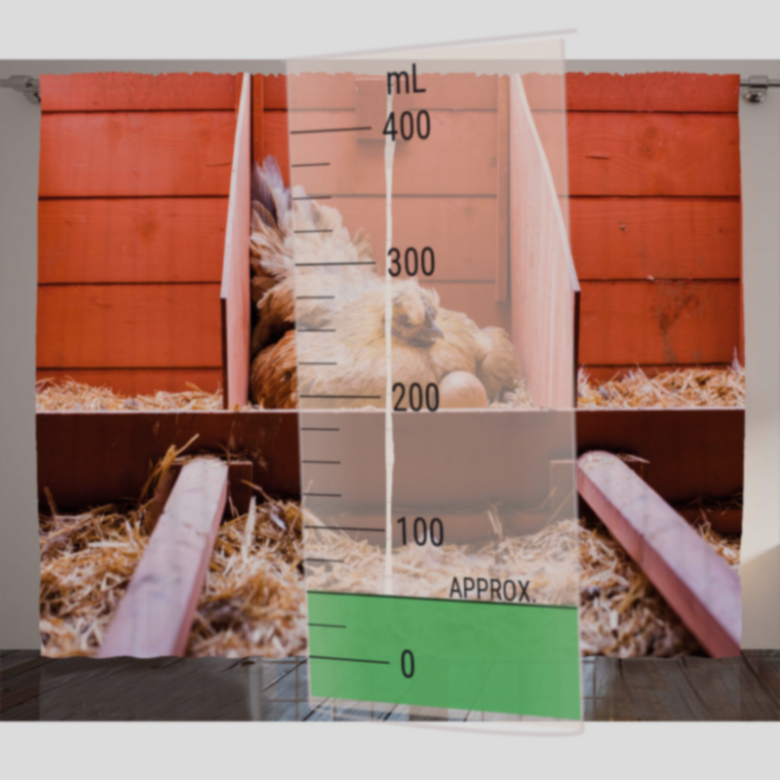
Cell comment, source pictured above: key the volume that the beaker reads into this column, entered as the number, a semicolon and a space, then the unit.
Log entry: 50; mL
